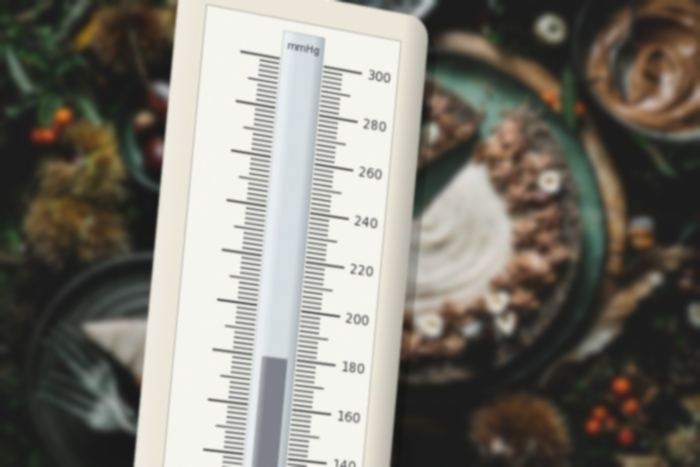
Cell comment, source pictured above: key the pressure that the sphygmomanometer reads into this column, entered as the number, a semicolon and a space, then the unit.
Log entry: 180; mmHg
